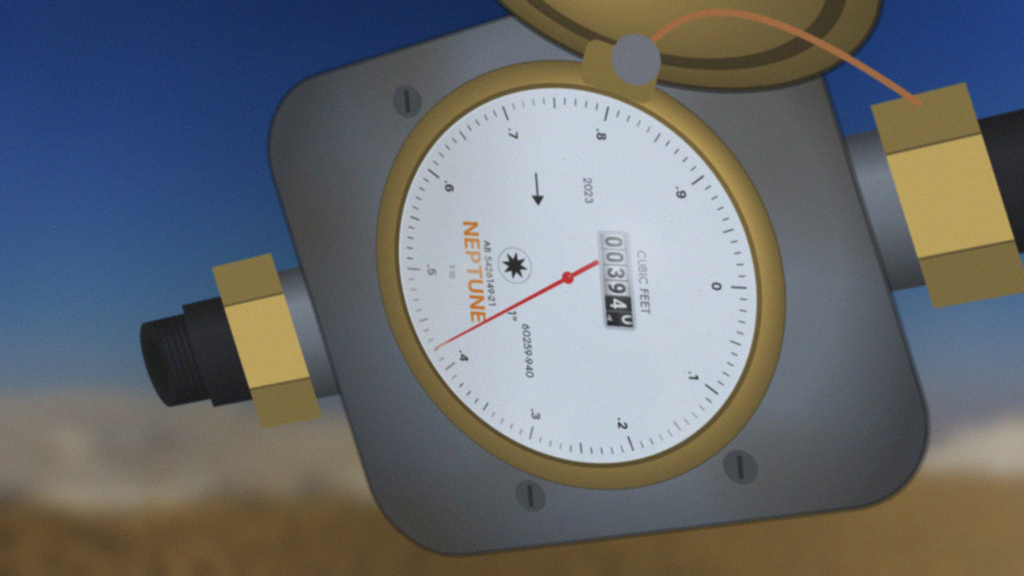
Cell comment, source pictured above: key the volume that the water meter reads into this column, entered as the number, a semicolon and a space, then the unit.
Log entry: 3940.42; ft³
